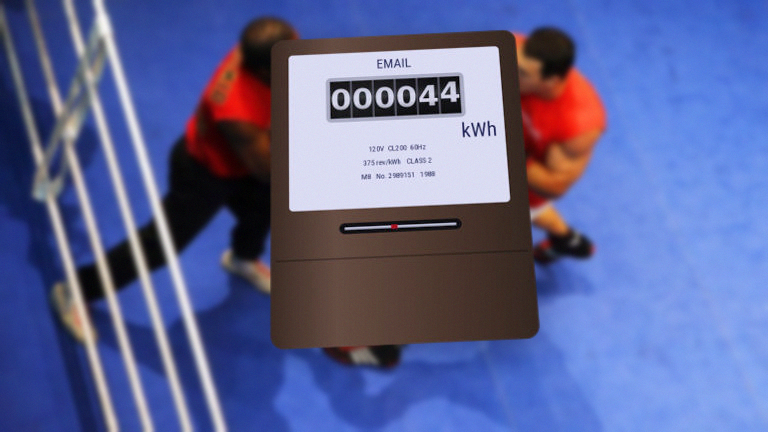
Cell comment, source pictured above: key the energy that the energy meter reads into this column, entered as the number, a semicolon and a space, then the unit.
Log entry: 44; kWh
